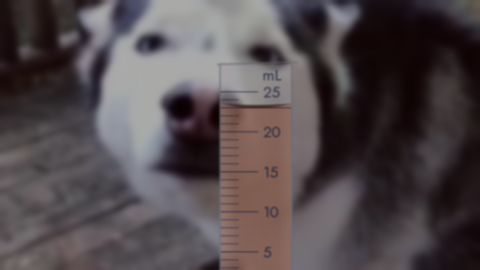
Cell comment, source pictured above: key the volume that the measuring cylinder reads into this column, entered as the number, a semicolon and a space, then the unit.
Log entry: 23; mL
